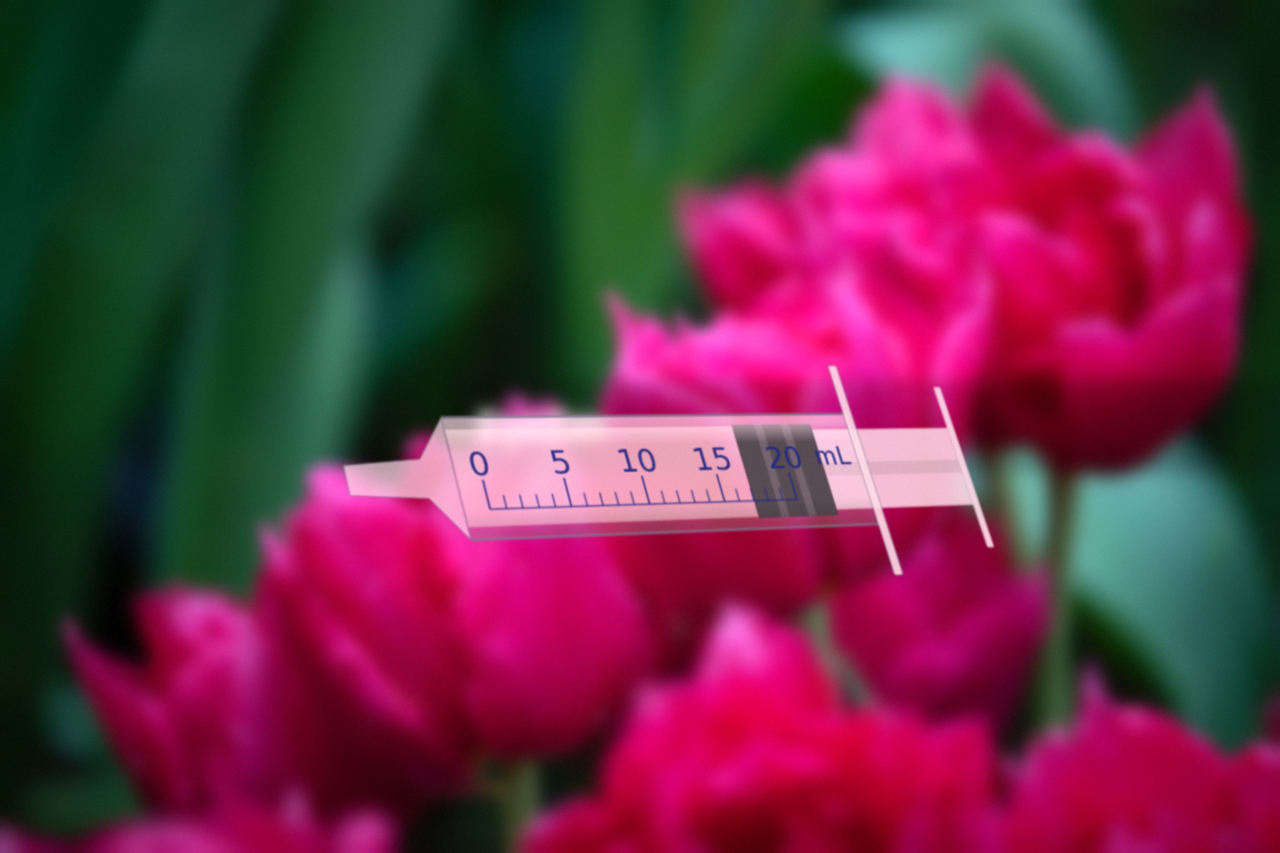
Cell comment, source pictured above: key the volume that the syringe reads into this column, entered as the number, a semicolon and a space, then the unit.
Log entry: 17; mL
